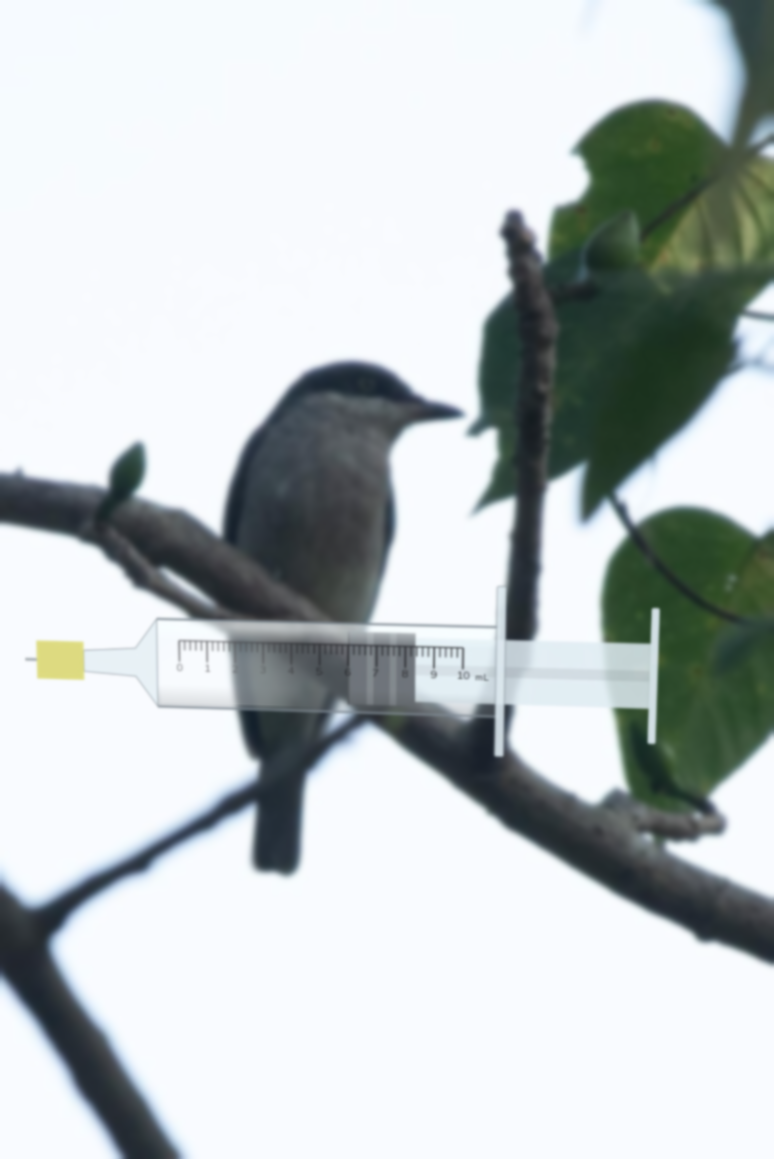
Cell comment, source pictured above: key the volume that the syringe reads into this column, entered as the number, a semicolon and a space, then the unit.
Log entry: 6; mL
